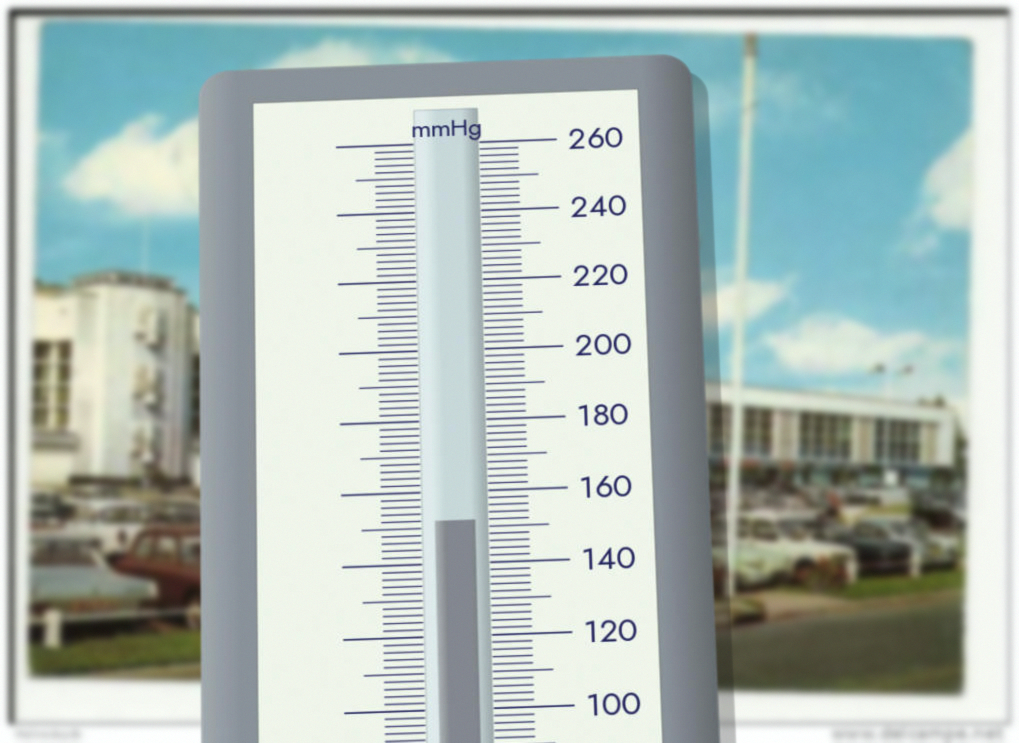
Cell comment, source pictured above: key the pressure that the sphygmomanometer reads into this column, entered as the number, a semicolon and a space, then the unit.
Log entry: 152; mmHg
